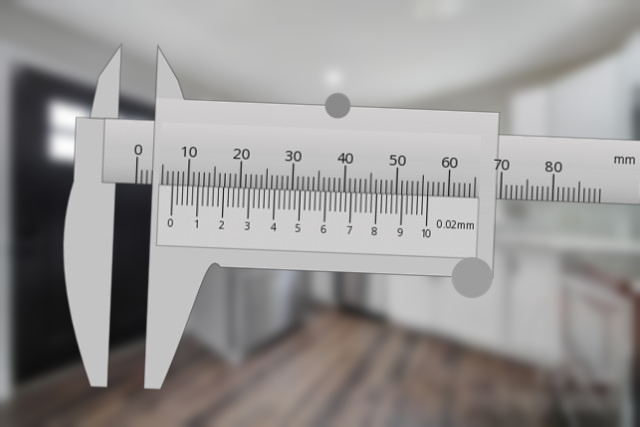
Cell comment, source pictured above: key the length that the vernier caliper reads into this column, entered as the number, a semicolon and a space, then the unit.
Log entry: 7.0; mm
